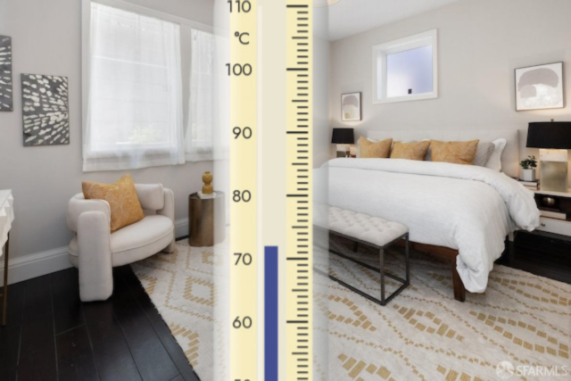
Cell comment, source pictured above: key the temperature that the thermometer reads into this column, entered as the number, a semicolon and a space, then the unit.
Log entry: 72; °C
